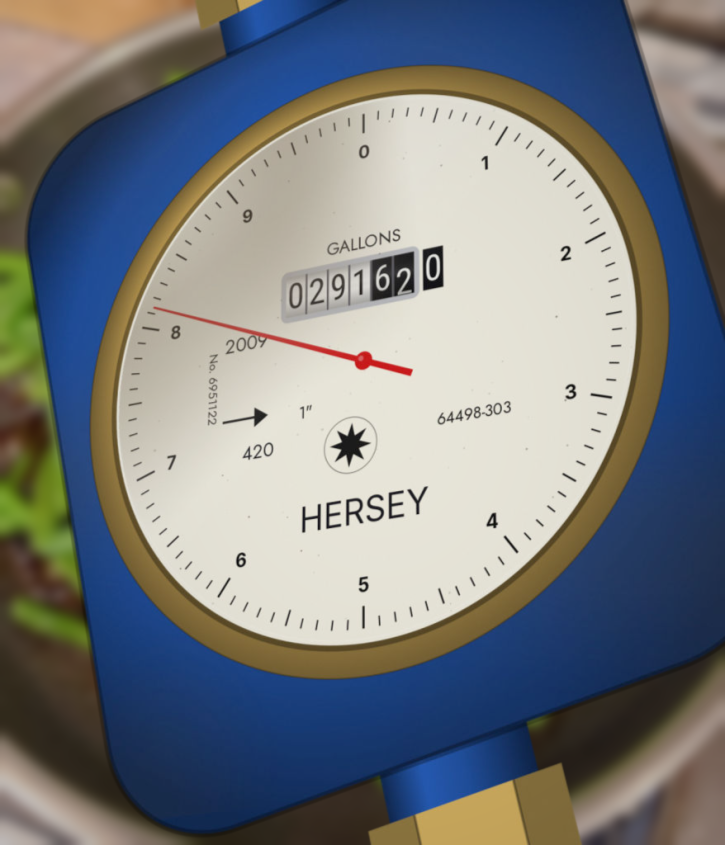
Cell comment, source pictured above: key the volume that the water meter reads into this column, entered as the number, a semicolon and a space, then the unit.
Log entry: 291618.1; gal
